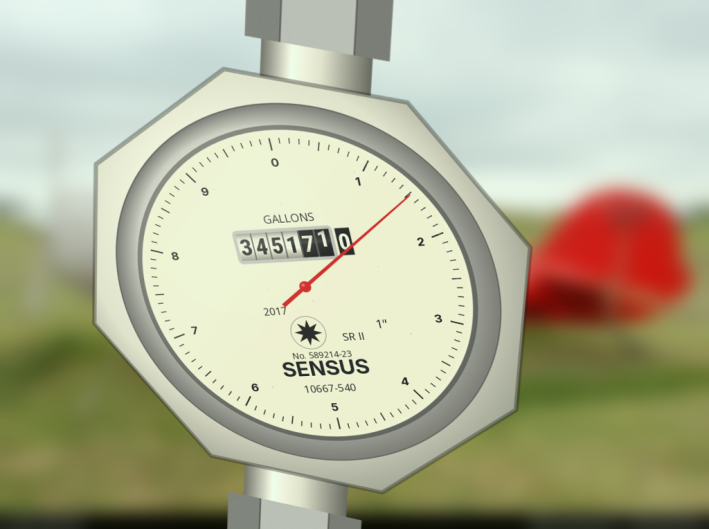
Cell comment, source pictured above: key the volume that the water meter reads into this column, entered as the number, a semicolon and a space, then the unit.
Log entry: 3451711.5; gal
